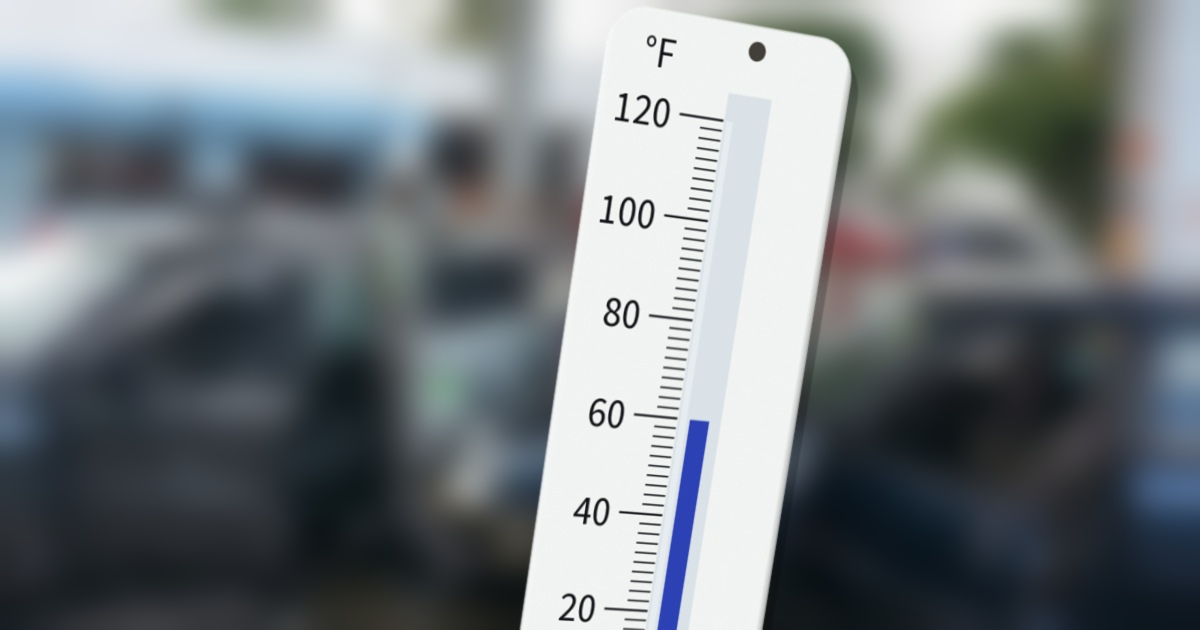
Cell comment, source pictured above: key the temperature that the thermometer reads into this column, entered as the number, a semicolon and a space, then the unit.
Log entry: 60; °F
